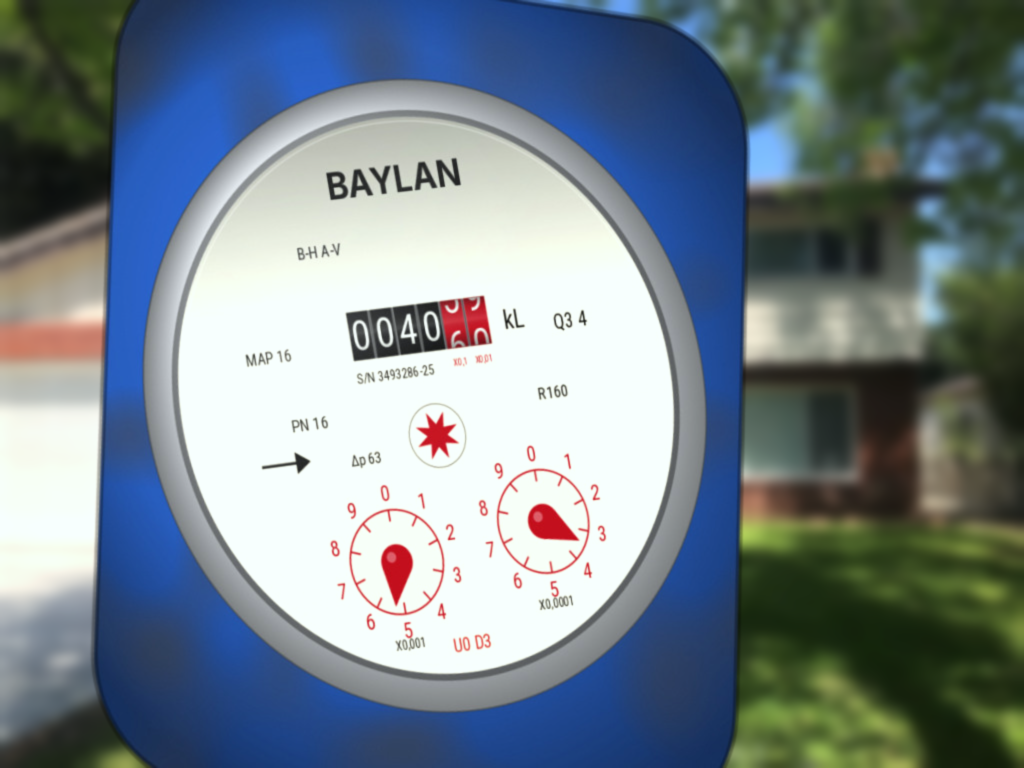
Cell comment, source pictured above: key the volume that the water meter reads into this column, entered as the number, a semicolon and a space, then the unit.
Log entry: 40.5953; kL
